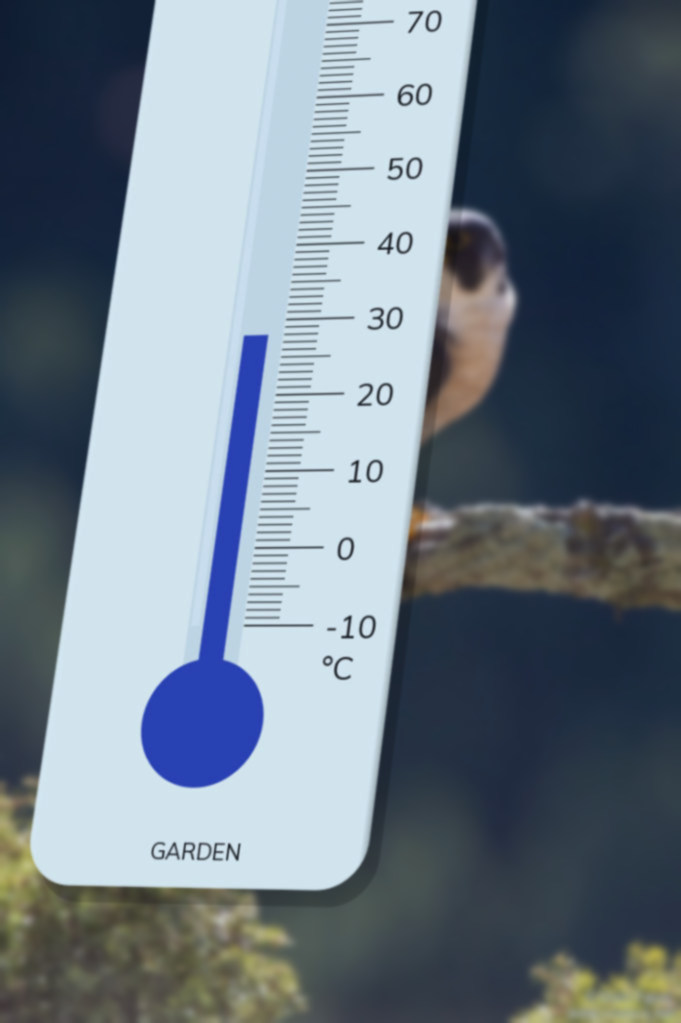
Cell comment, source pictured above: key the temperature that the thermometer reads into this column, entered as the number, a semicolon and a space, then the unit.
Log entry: 28; °C
